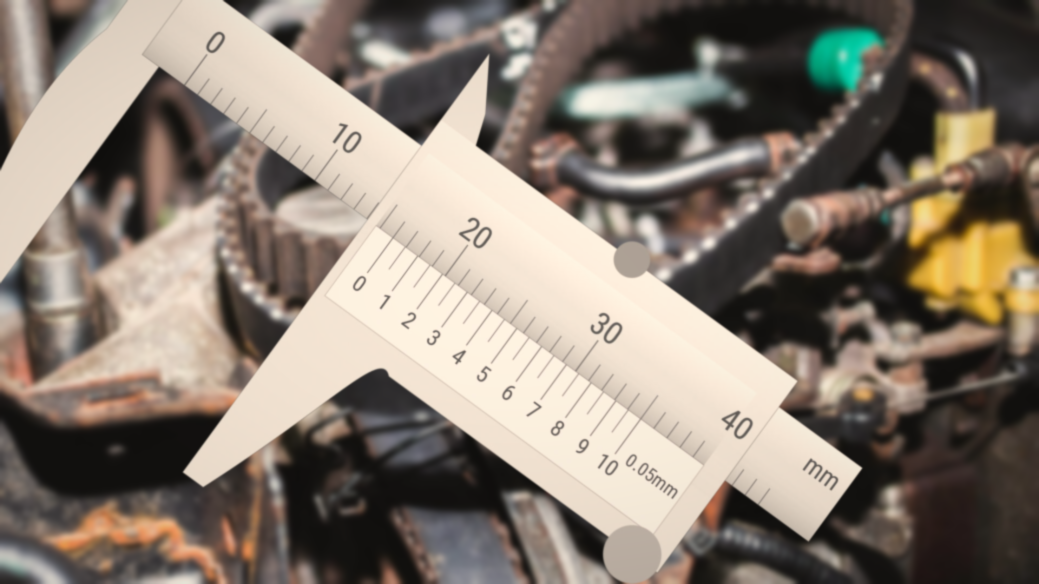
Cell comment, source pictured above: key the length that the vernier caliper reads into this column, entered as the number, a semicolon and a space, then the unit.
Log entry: 16.0; mm
